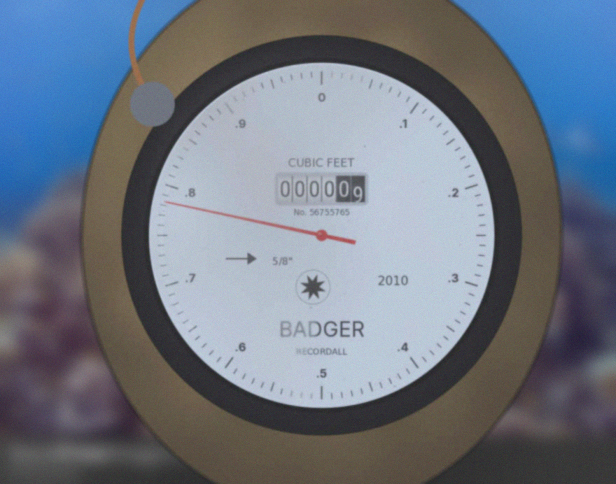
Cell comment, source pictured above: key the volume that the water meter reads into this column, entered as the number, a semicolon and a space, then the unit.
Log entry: 8.78; ft³
